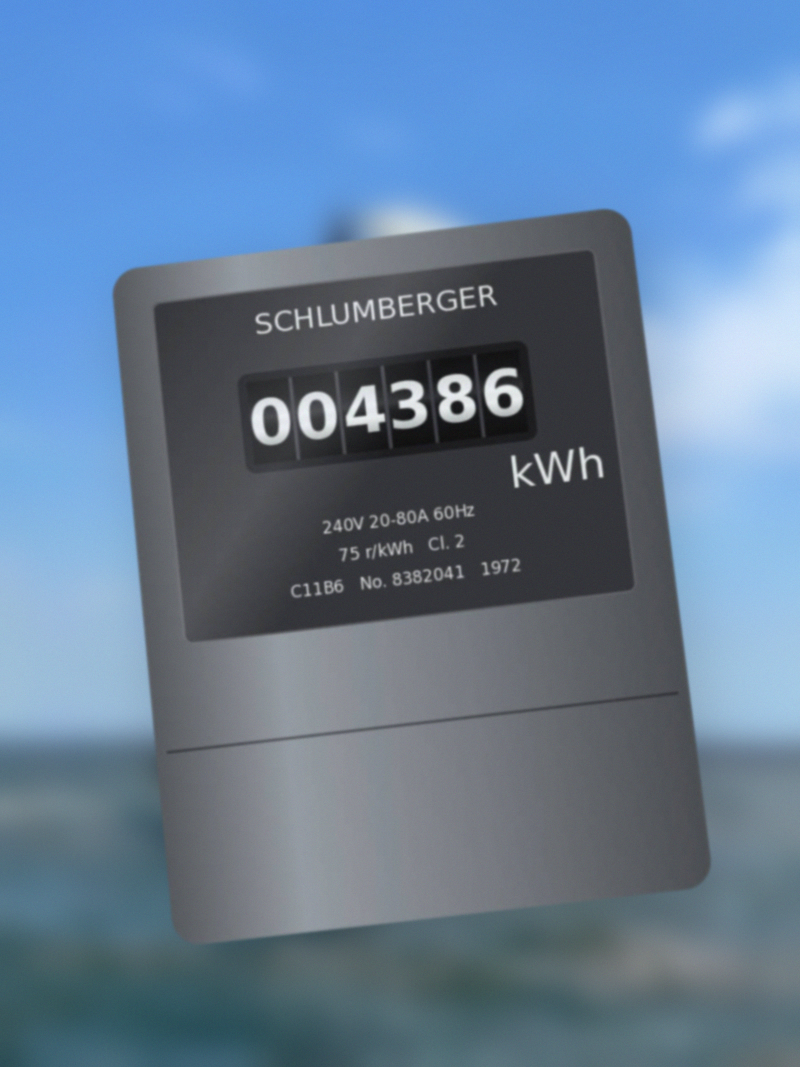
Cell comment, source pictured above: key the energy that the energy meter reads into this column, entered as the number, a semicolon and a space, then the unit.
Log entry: 4386; kWh
